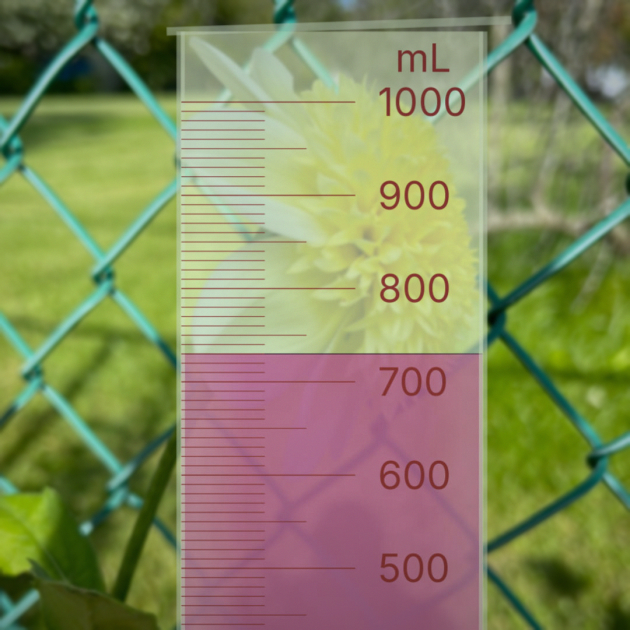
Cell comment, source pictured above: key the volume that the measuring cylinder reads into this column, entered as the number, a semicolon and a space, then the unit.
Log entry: 730; mL
